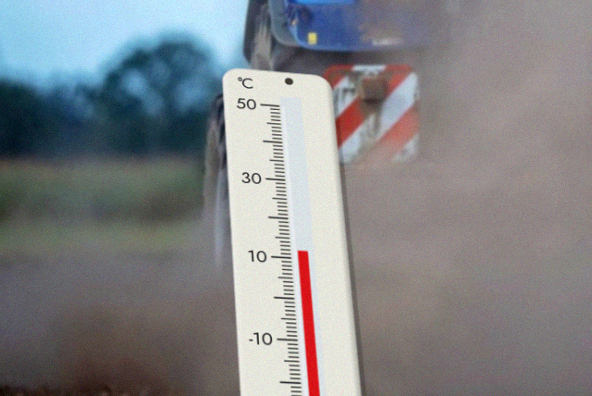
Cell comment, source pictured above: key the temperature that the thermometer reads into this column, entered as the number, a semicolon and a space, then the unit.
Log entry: 12; °C
